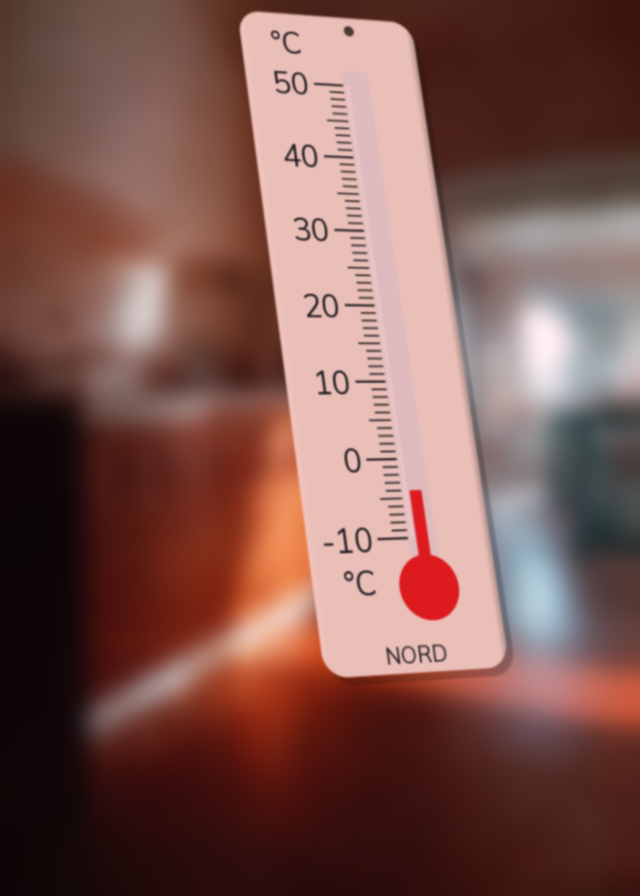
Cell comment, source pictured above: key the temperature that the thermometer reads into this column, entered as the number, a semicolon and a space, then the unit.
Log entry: -4; °C
